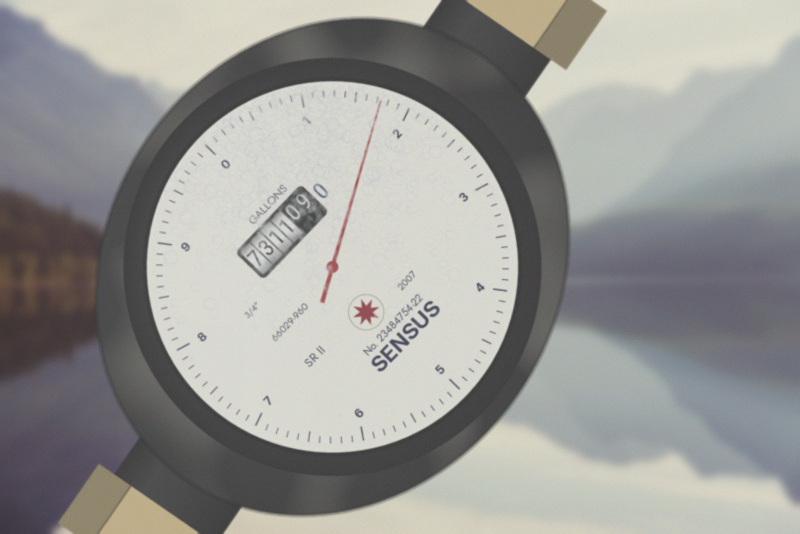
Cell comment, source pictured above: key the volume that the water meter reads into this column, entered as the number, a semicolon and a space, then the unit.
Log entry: 7311091.7; gal
